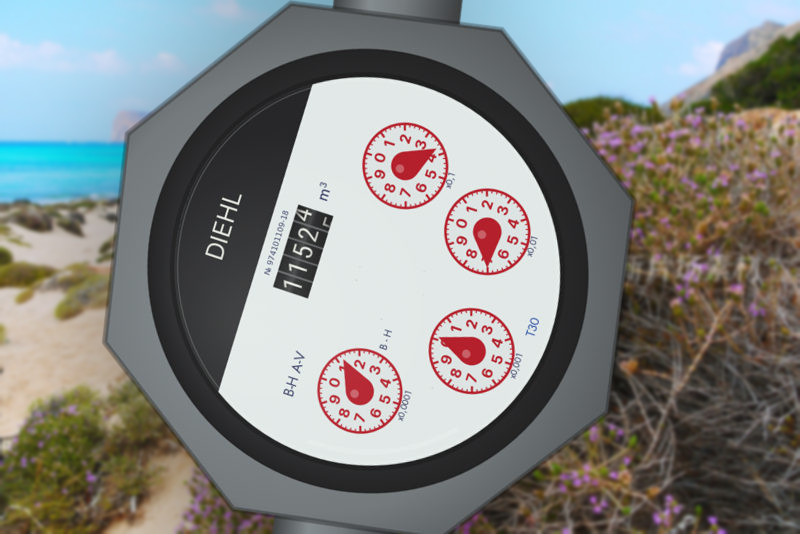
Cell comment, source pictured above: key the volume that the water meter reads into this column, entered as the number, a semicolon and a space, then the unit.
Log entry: 11524.3701; m³
